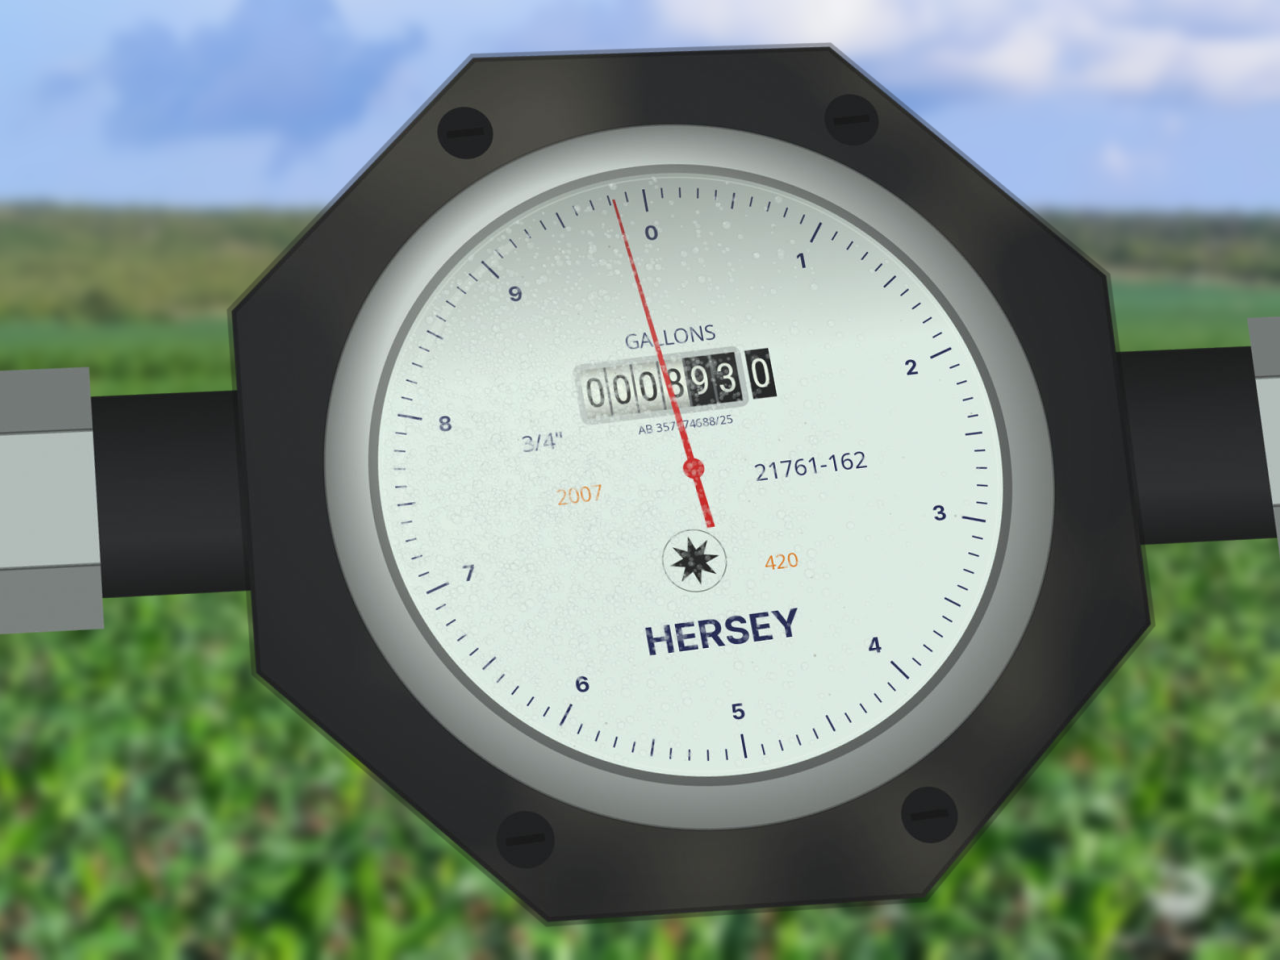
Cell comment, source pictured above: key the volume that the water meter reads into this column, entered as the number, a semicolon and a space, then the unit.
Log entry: 8929.8; gal
